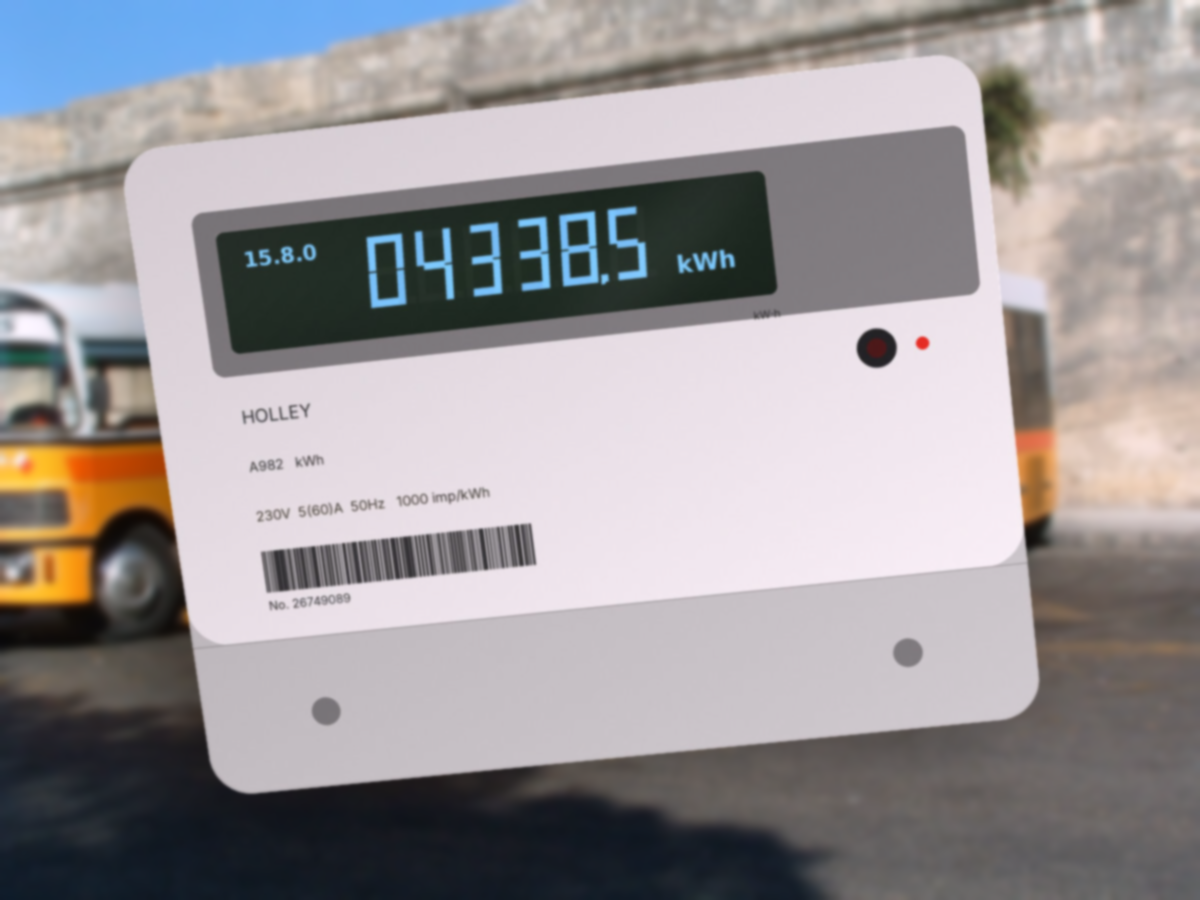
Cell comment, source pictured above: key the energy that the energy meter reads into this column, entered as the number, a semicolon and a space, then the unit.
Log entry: 4338.5; kWh
